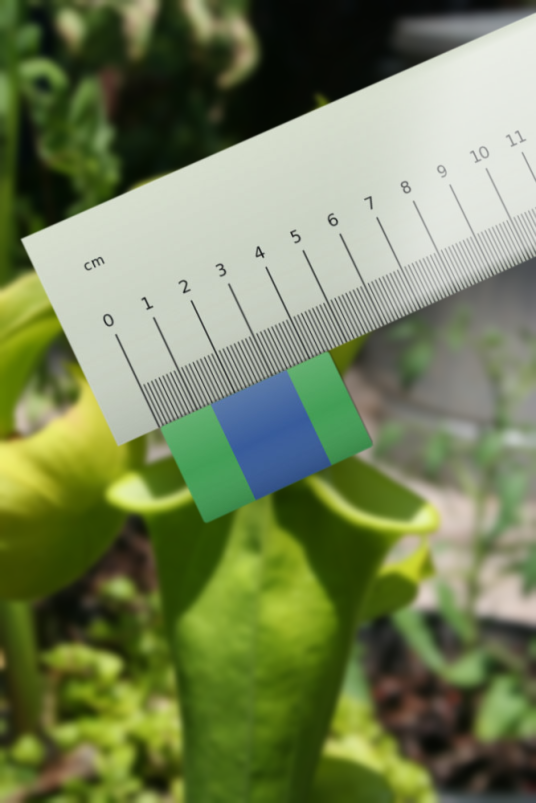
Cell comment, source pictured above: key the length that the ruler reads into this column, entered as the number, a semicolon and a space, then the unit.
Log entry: 4.5; cm
